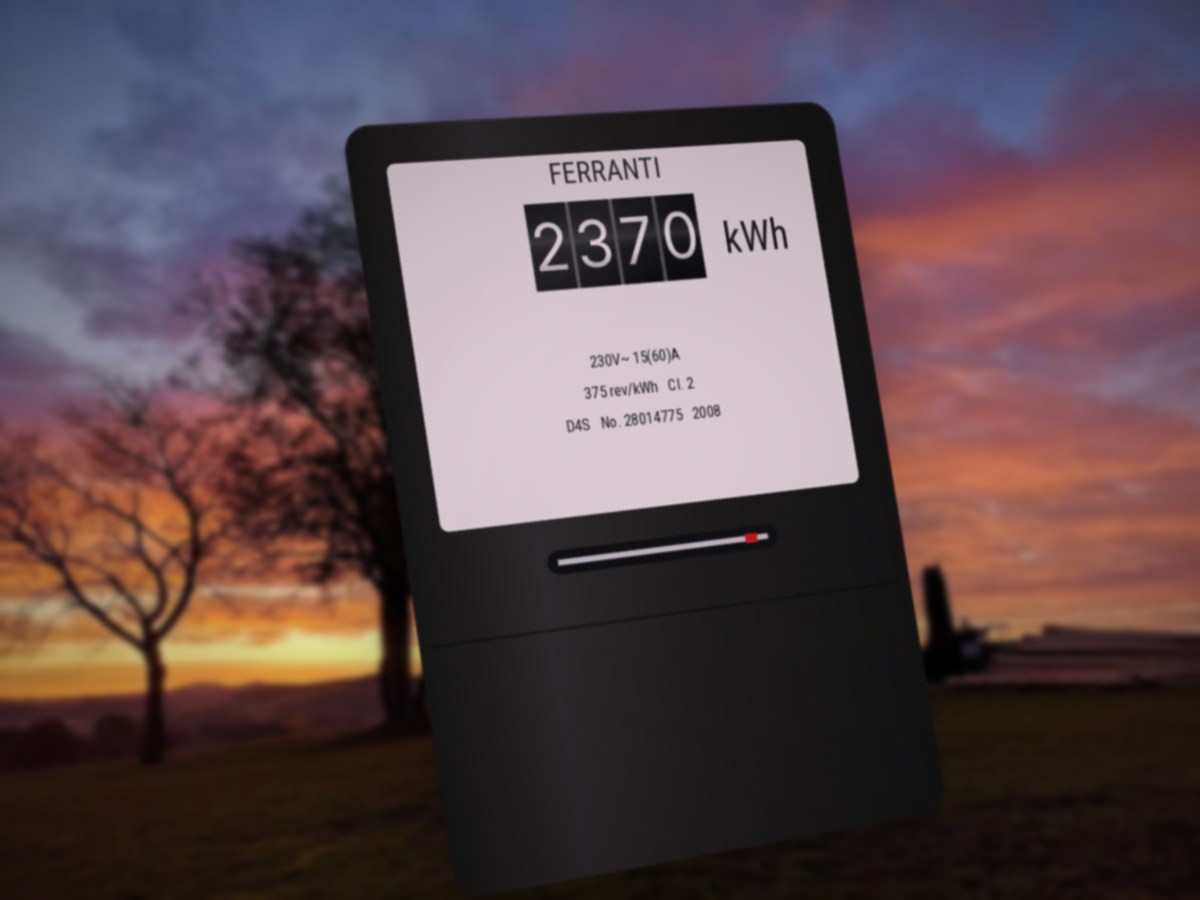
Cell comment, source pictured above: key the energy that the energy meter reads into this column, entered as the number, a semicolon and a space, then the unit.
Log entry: 2370; kWh
